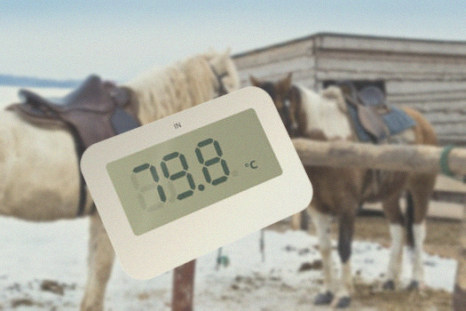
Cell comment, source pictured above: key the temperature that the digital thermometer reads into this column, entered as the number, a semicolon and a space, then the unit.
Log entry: 79.8; °C
